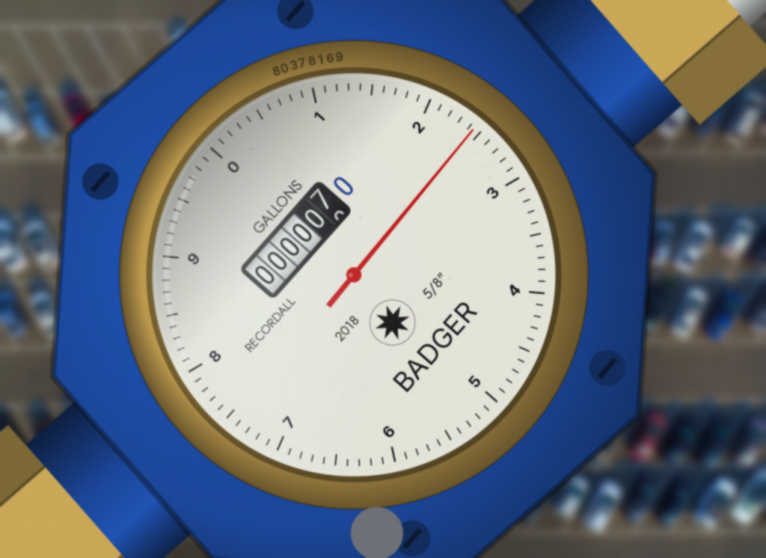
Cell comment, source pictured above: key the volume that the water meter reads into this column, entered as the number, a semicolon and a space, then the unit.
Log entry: 72.4; gal
